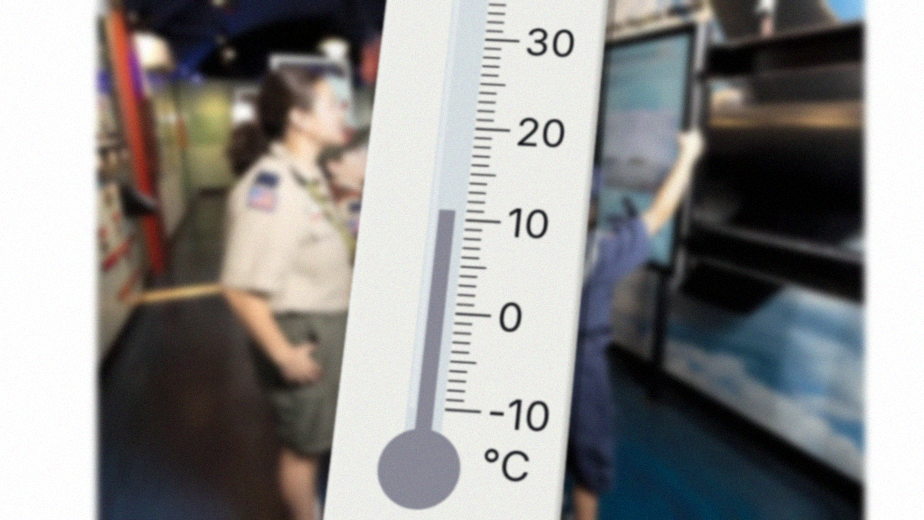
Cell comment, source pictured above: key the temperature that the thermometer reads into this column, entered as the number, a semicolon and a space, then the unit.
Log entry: 11; °C
